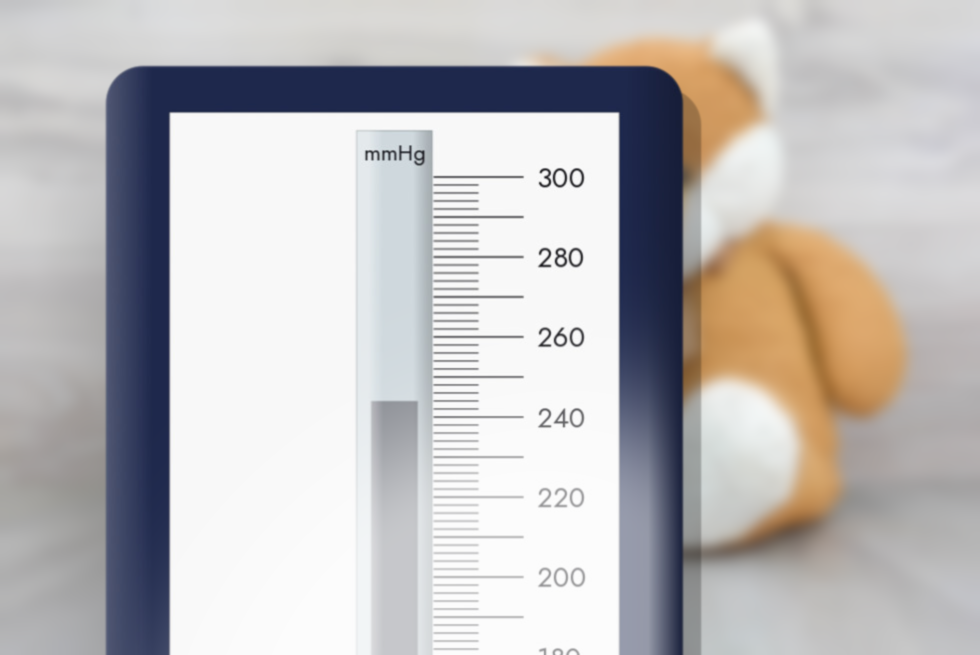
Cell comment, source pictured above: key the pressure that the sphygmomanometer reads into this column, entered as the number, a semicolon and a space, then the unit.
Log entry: 244; mmHg
